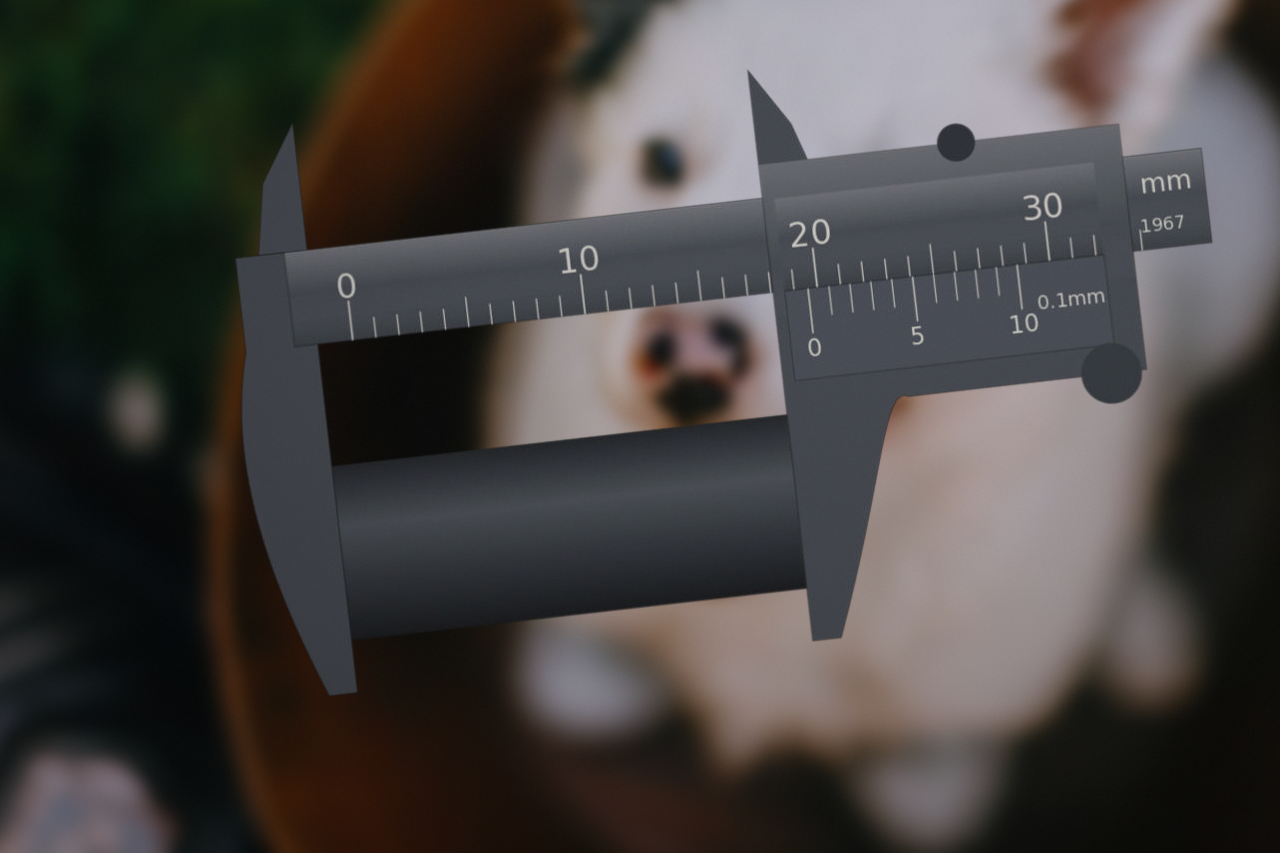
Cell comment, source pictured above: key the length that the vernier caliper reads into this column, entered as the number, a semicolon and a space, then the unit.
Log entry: 19.6; mm
